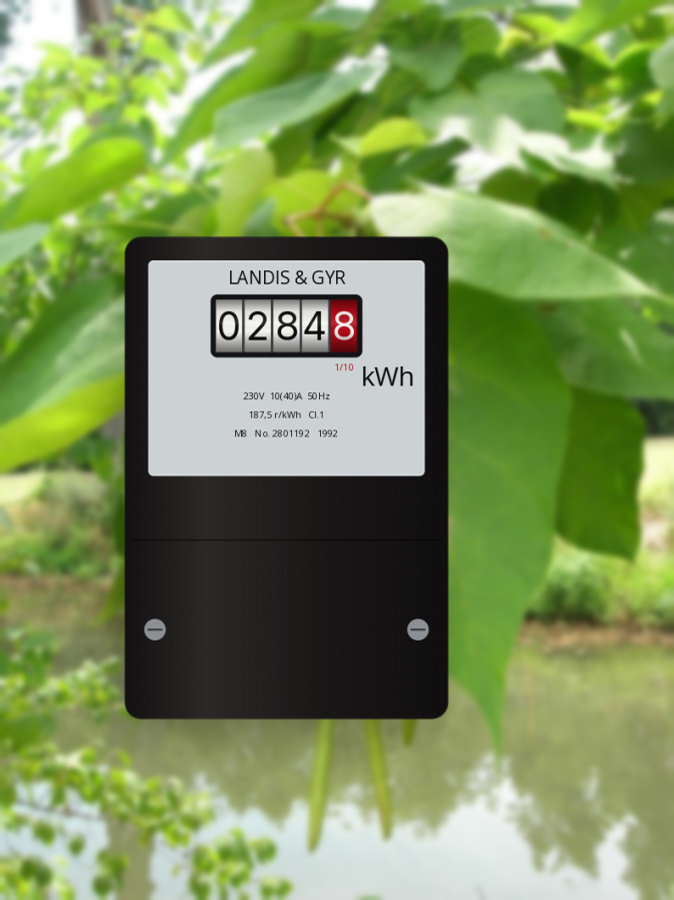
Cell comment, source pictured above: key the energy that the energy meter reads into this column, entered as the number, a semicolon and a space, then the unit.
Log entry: 284.8; kWh
